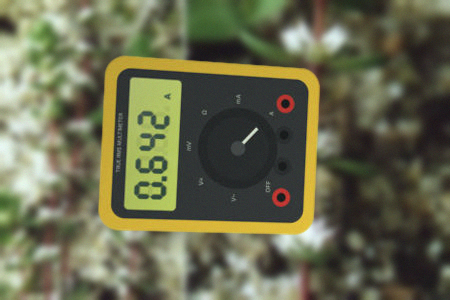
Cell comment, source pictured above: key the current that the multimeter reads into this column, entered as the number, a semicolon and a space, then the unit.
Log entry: 0.642; A
